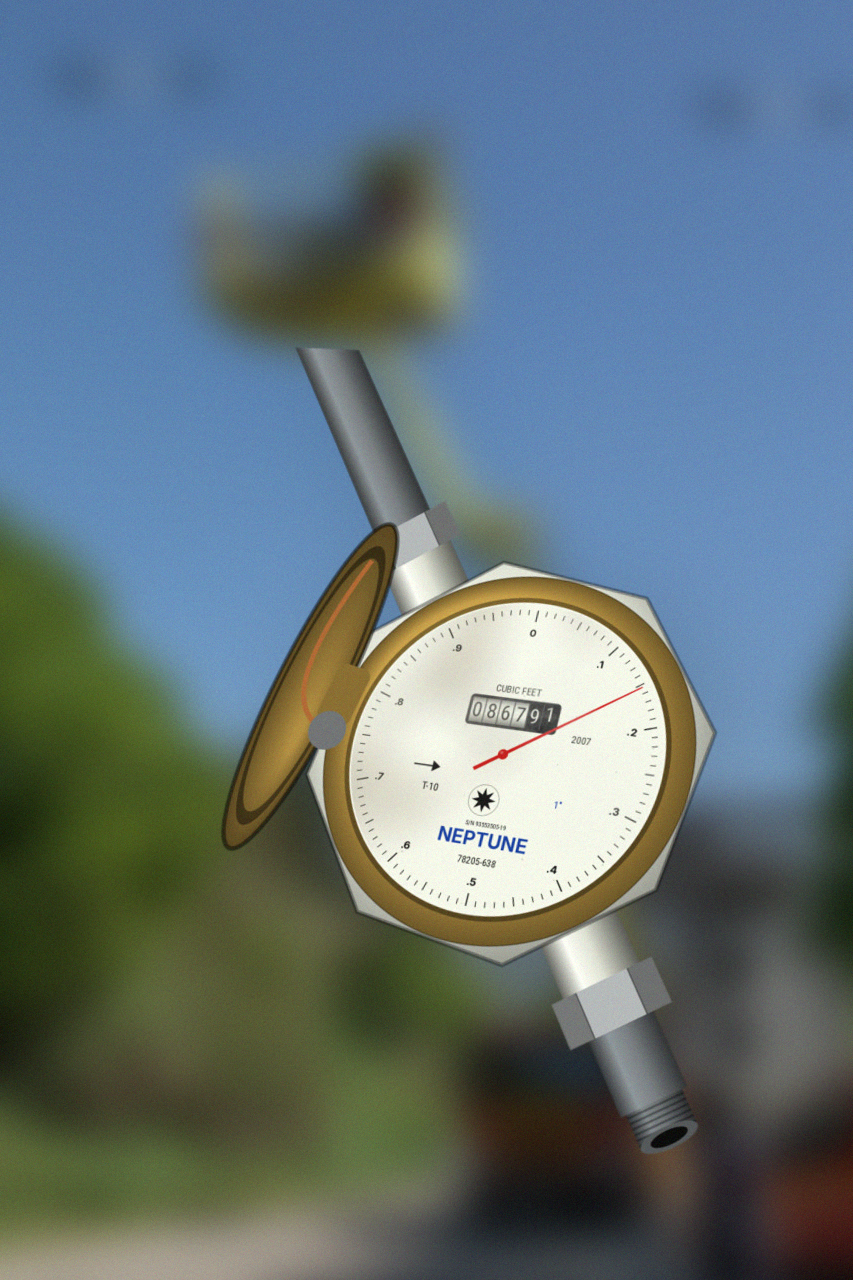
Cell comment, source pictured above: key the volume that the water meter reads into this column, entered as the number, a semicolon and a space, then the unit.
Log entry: 86791.15; ft³
